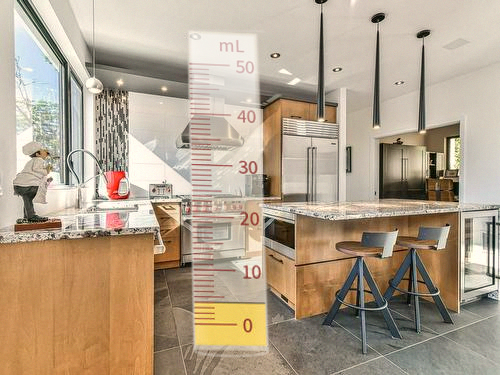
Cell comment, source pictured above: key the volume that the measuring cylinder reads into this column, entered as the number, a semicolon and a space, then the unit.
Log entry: 4; mL
